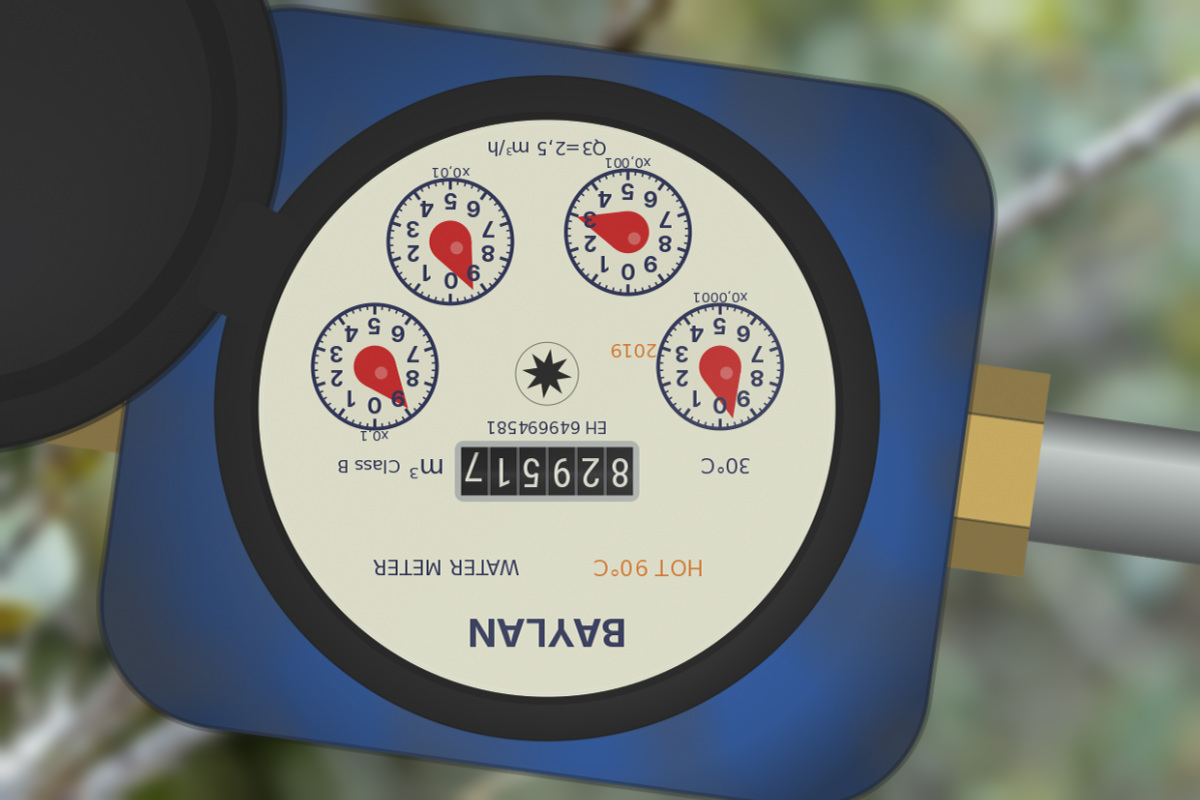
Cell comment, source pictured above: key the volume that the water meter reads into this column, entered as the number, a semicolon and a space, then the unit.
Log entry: 829516.8929; m³
